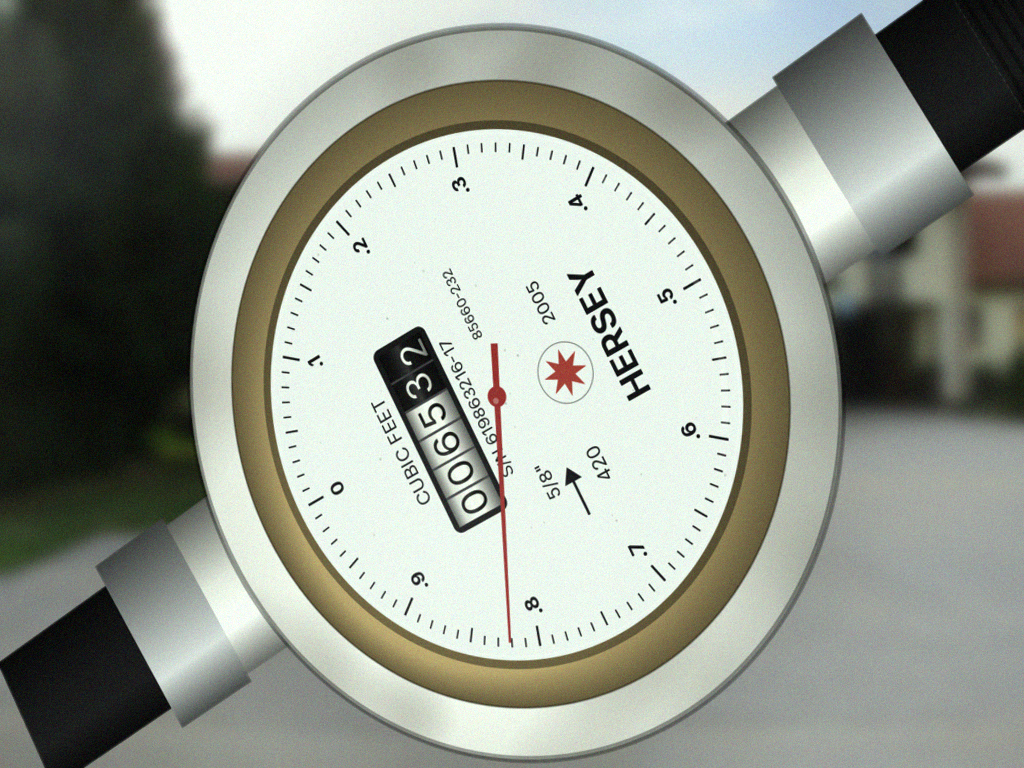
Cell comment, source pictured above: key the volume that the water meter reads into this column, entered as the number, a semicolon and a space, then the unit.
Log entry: 6531.82; ft³
